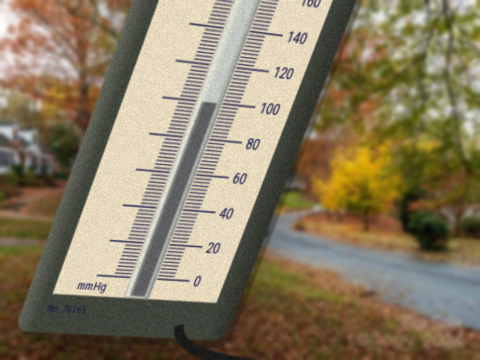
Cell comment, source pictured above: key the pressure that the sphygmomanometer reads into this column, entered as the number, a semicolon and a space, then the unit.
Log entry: 100; mmHg
